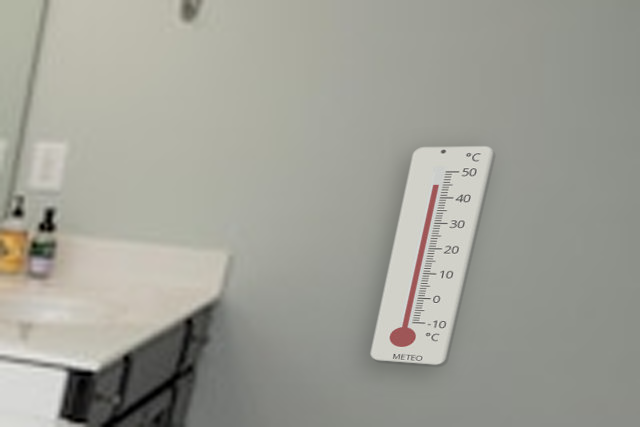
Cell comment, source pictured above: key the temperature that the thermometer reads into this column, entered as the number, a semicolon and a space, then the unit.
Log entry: 45; °C
